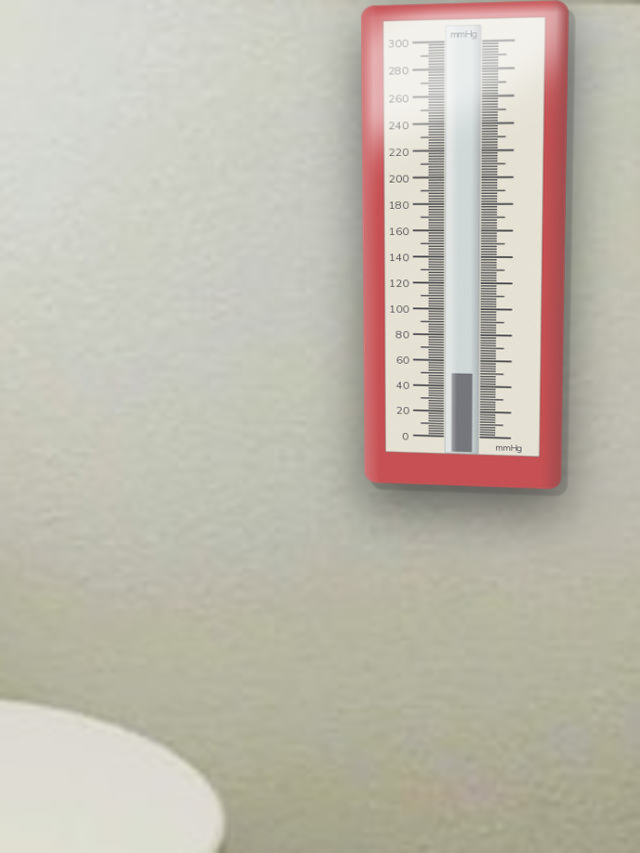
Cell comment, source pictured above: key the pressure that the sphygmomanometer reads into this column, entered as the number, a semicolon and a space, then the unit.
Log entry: 50; mmHg
